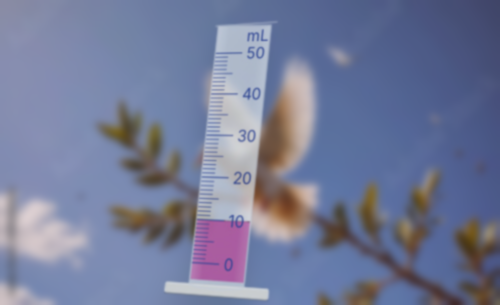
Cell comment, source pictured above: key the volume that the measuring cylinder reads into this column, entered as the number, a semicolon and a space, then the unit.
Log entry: 10; mL
